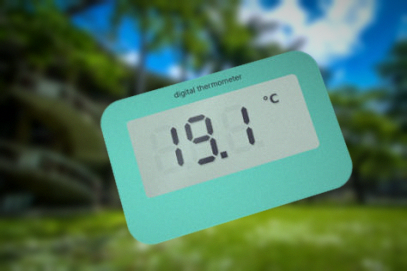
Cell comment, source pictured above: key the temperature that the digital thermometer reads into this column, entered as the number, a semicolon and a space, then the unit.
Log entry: 19.1; °C
